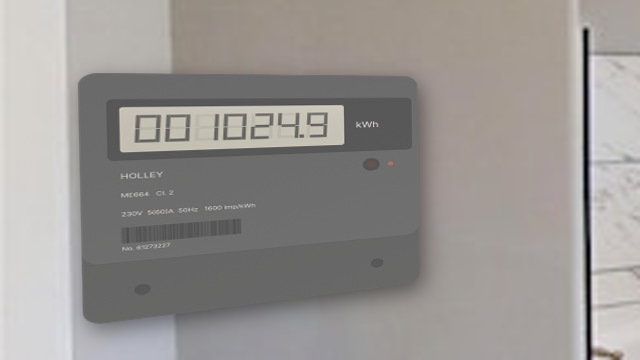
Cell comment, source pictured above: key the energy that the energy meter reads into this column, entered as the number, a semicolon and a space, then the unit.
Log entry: 1024.9; kWh
